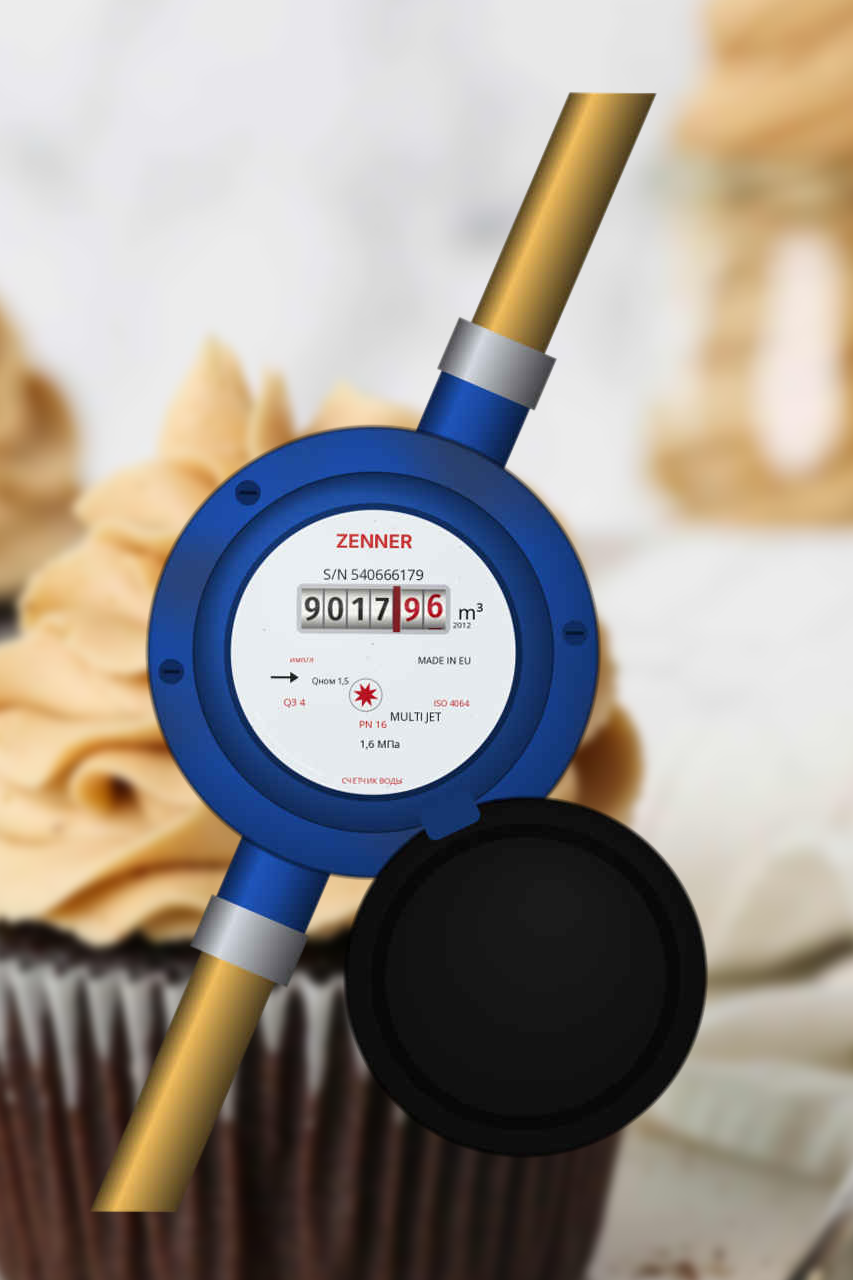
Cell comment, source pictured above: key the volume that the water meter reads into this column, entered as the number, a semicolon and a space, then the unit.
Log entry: 9017.96; m³
